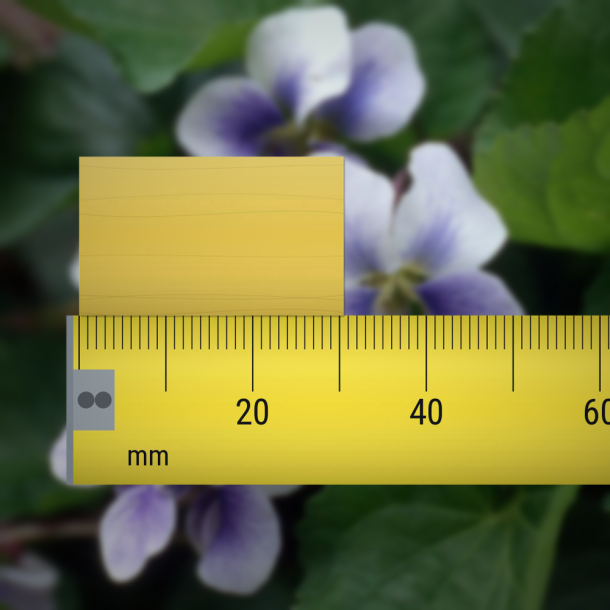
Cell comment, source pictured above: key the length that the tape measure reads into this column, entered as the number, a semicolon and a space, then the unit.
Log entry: 30.5; mm
